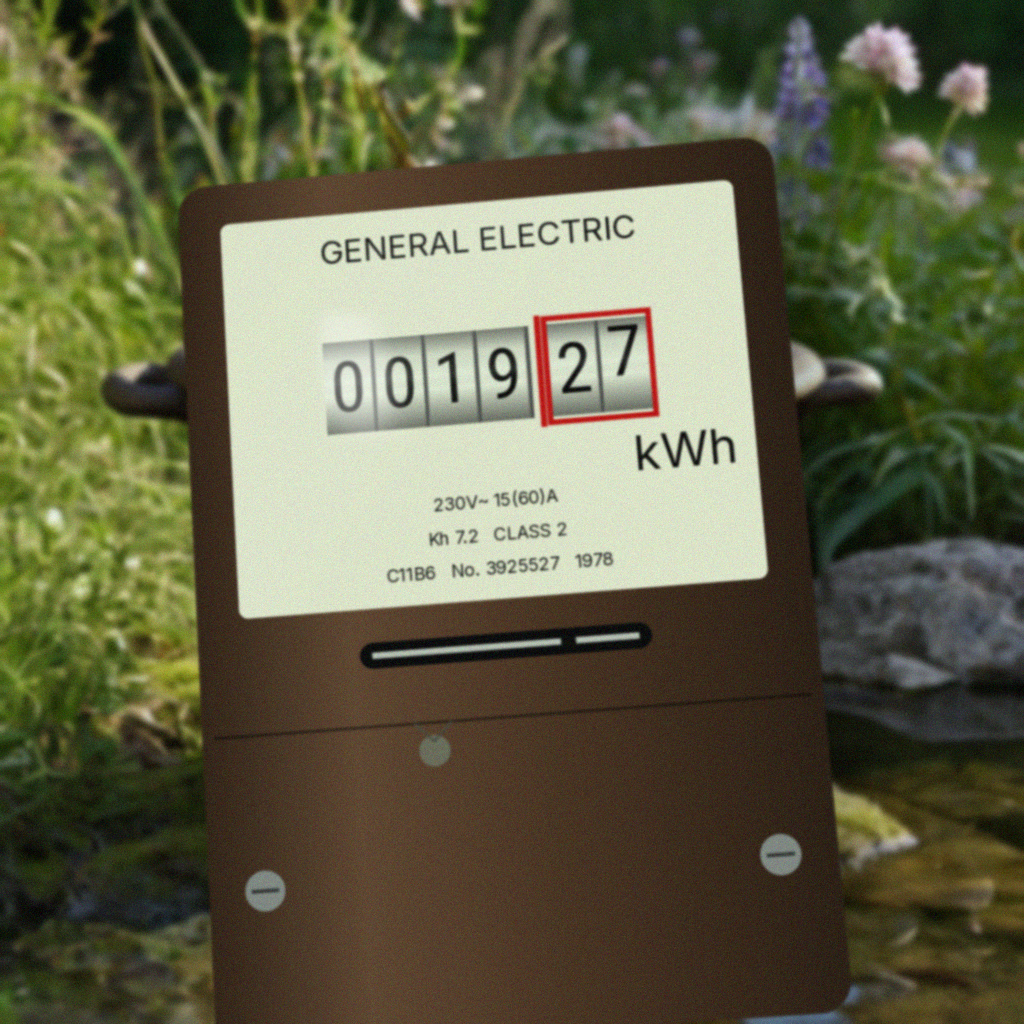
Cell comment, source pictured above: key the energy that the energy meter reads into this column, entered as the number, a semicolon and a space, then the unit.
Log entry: 19.27; kWh
